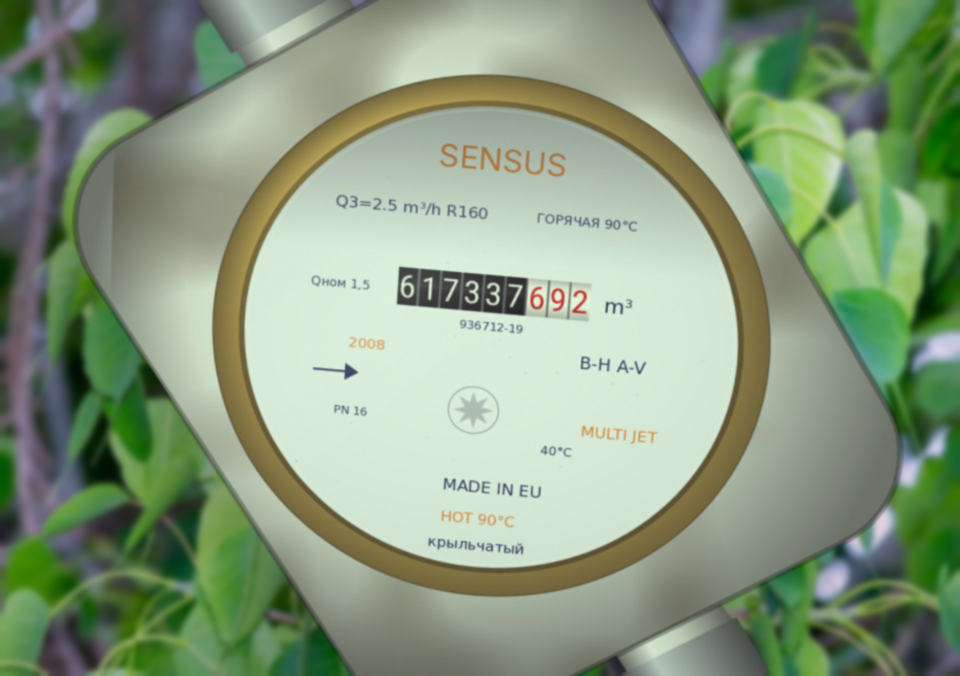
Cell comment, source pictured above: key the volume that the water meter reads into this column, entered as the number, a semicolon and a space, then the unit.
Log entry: 617337.692; m³
